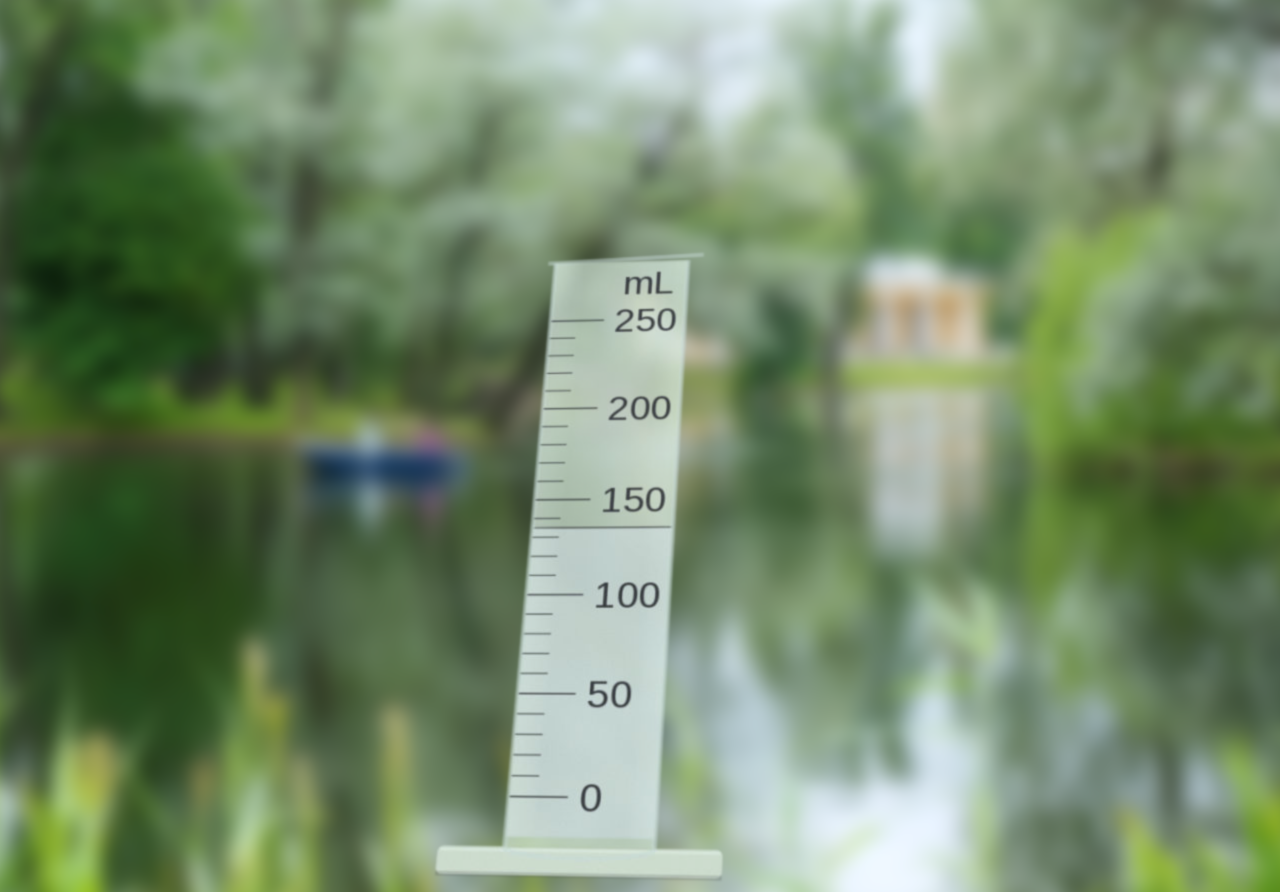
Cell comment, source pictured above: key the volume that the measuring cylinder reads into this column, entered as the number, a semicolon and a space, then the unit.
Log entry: 135; mL
